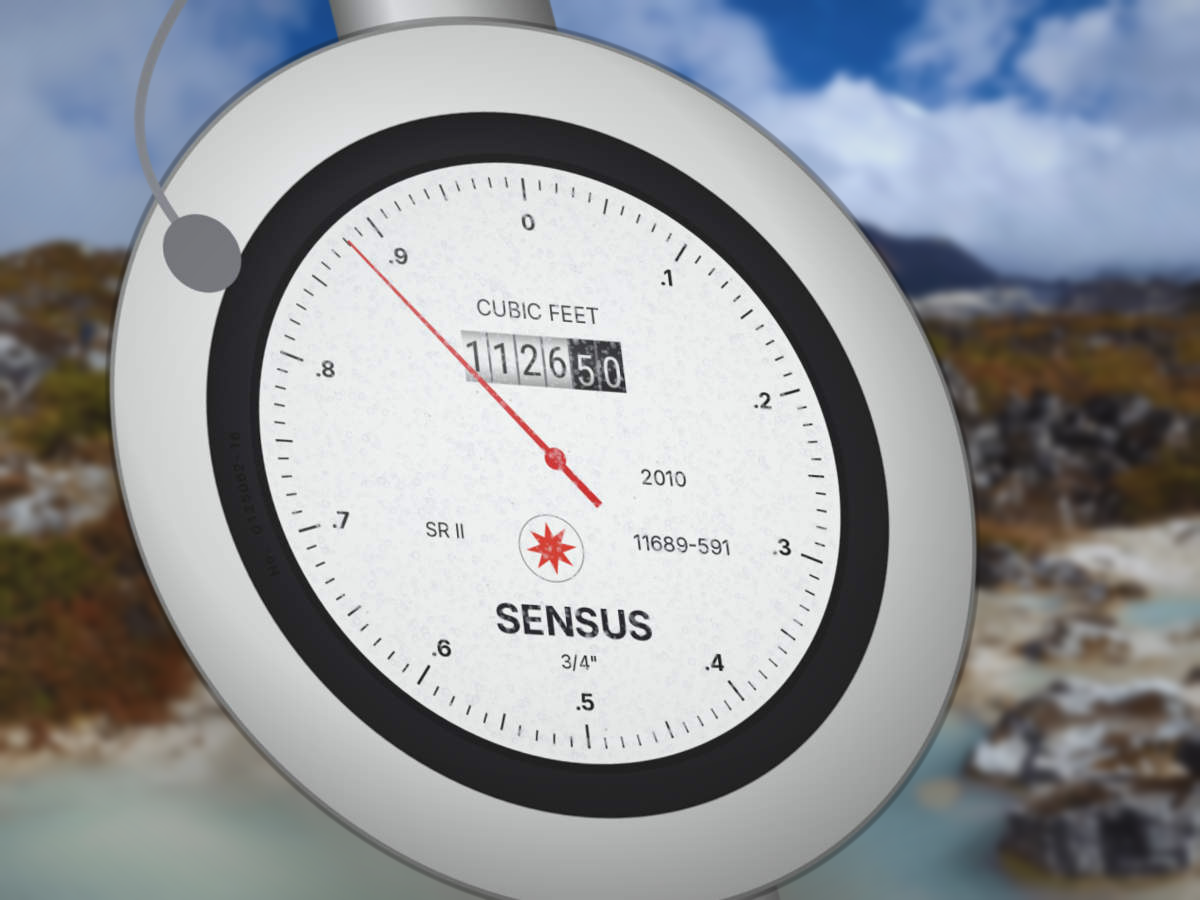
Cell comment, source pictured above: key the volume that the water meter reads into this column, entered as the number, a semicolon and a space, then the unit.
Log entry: 112649.88; ft³
